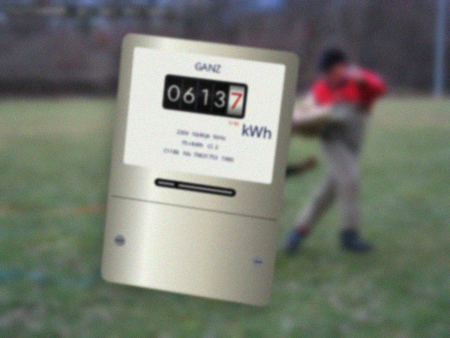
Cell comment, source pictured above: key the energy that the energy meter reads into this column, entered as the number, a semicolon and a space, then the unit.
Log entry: 613.7; kWh
